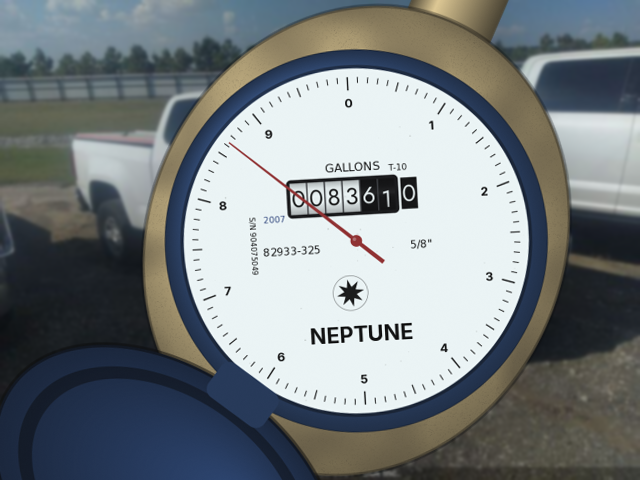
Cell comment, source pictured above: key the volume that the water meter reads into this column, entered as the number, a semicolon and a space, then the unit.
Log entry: 83608.6; gal
